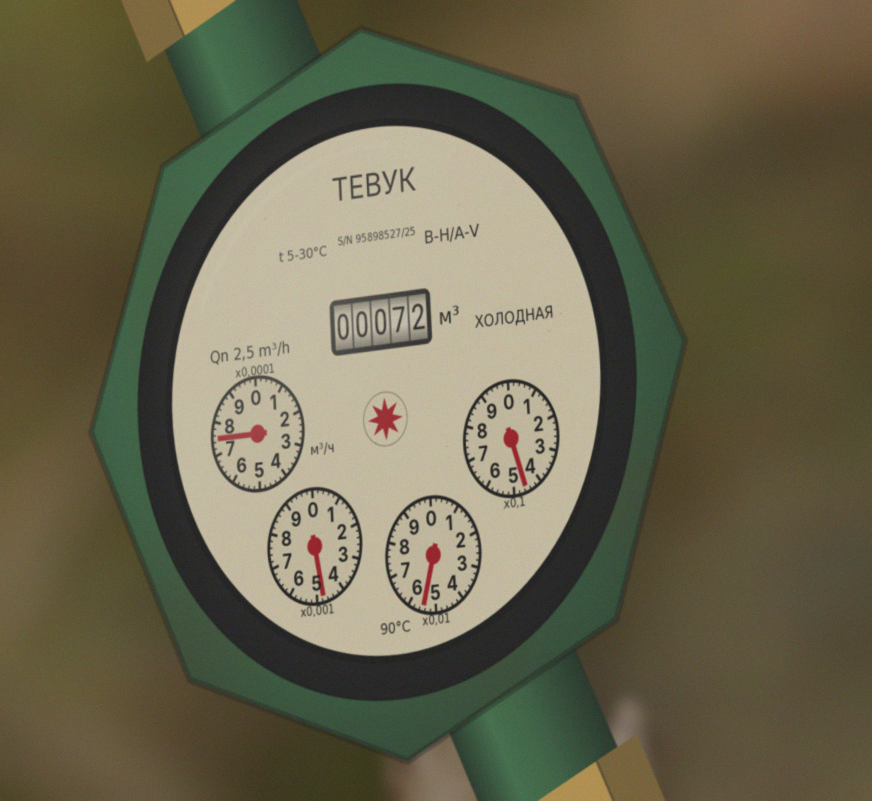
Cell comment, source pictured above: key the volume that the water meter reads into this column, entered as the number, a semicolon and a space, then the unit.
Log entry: 72.4547; m³
